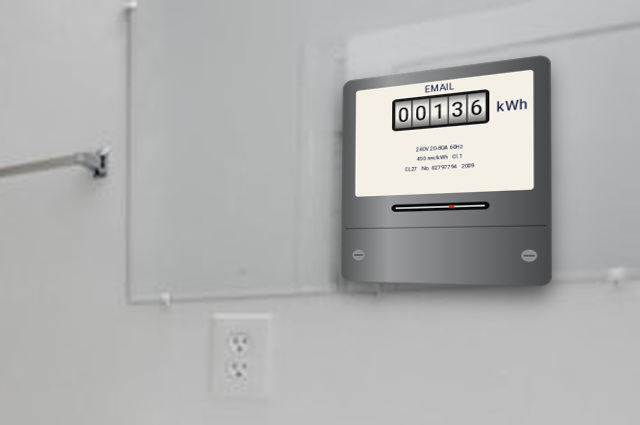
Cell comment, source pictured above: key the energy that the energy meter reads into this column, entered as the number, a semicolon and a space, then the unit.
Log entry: 136; kWh
